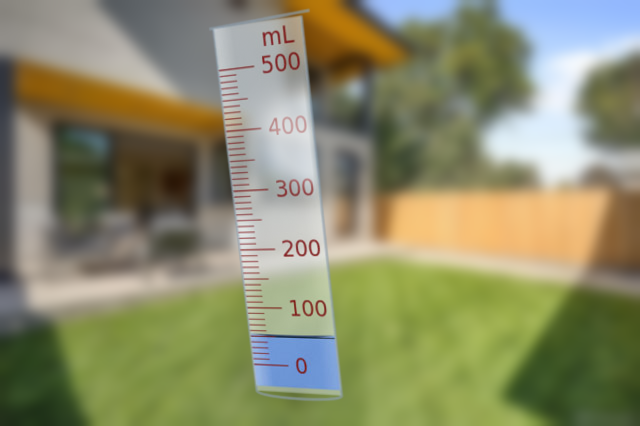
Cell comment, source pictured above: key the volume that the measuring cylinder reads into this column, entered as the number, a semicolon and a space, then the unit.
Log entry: 50; mL
